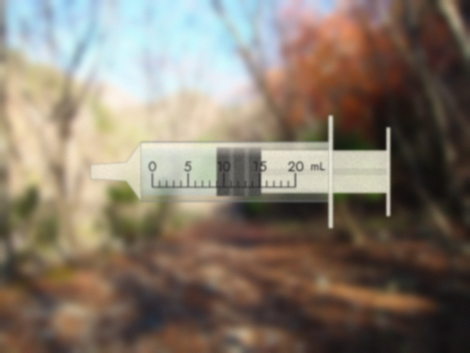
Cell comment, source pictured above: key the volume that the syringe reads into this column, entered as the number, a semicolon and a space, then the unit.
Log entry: 9; mL
